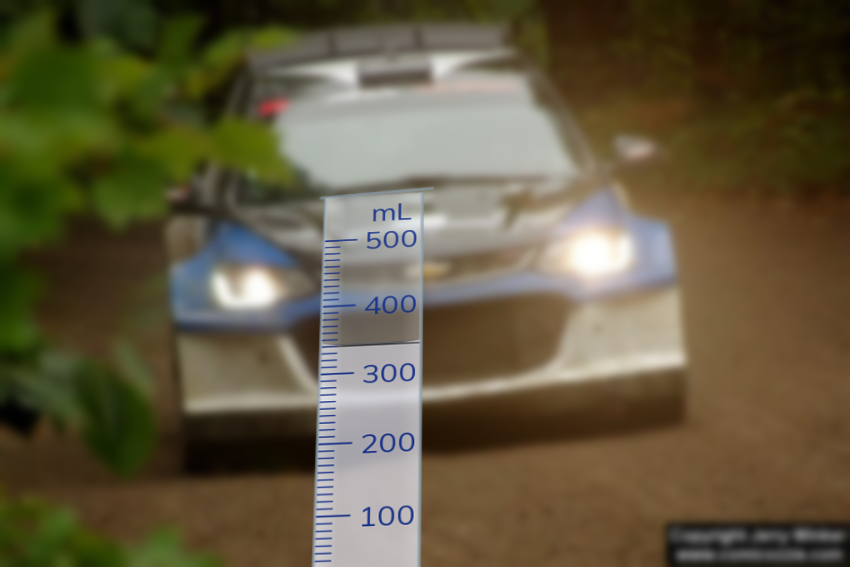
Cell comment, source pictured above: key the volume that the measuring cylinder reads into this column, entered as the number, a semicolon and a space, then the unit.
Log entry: 340; mL
